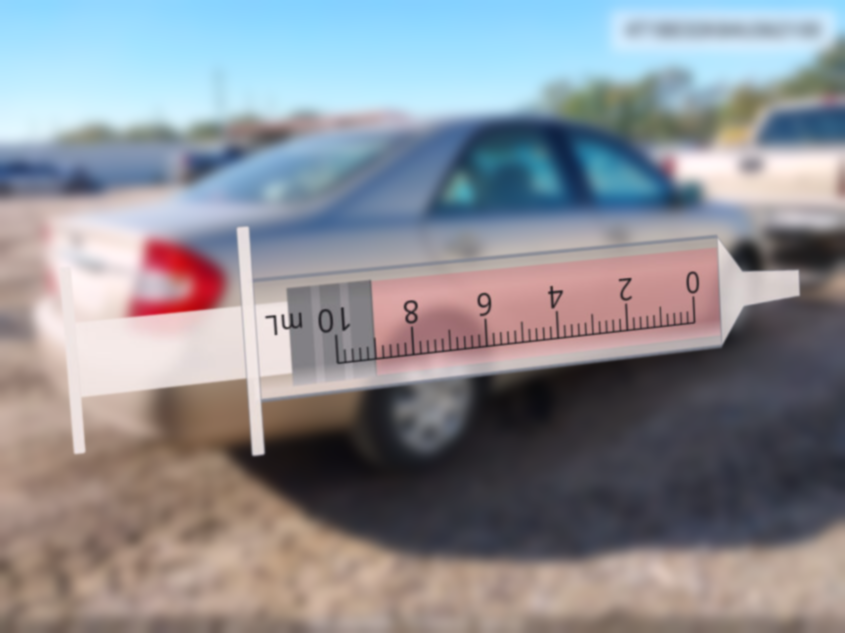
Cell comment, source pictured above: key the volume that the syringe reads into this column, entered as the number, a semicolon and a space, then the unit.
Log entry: 9; mL
